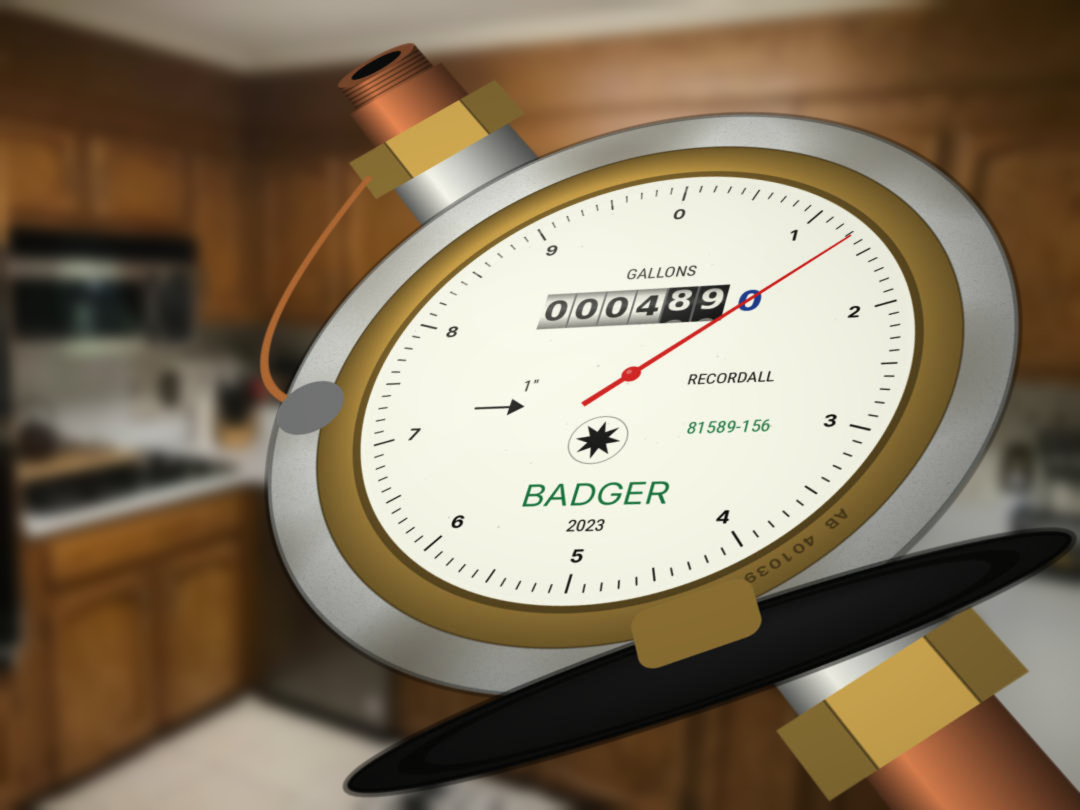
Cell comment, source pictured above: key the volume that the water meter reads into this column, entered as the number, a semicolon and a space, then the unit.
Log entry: 4891.3; gal
